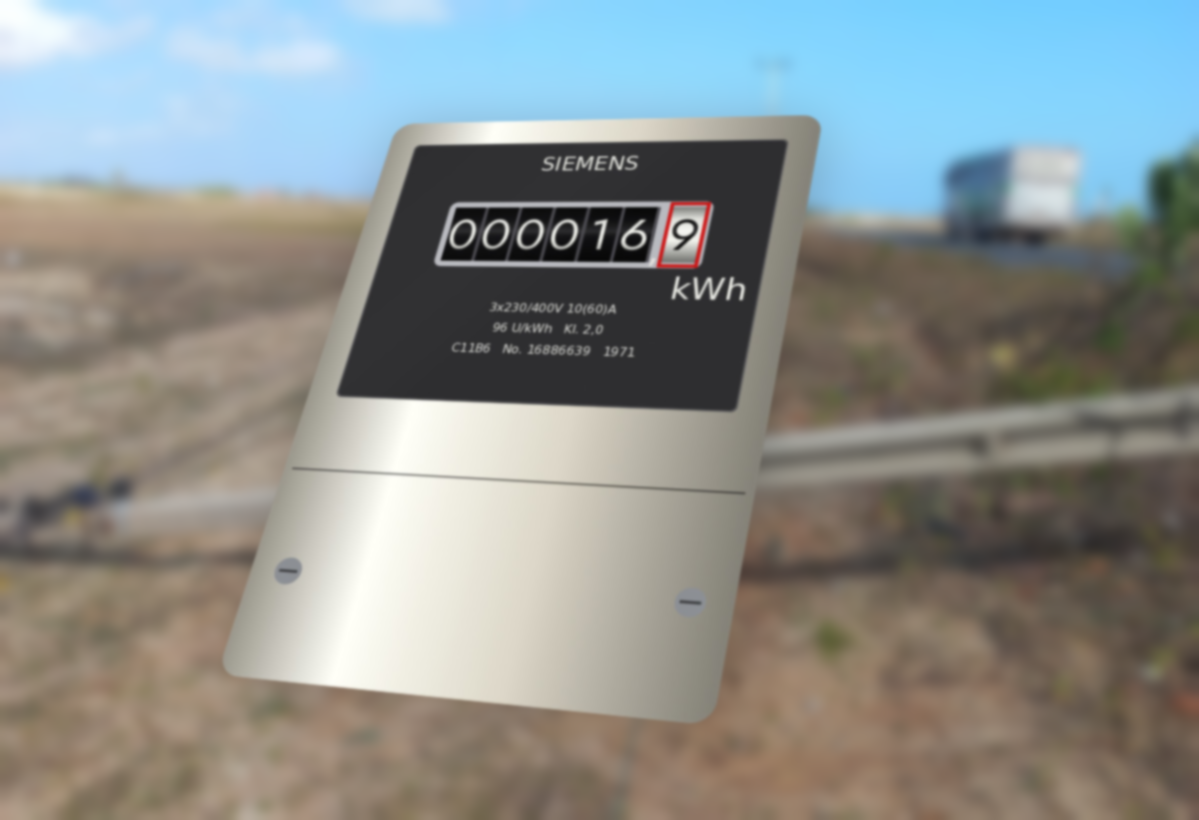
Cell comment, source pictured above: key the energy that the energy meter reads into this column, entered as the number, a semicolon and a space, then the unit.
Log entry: 16.9; kWh
